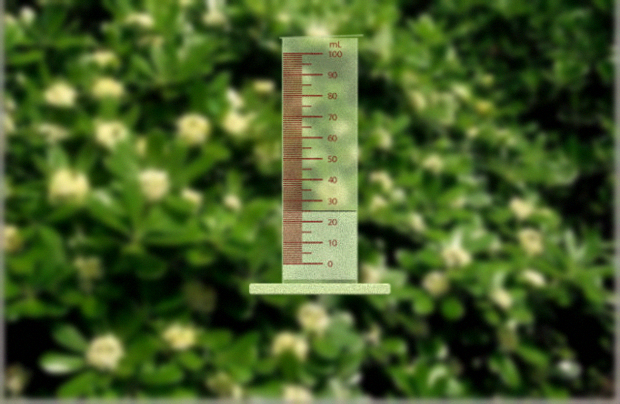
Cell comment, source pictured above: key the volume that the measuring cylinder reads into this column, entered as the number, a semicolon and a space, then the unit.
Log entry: 25; mL
